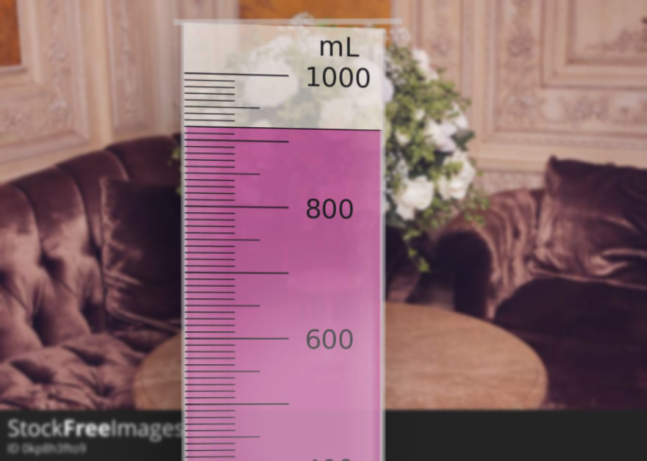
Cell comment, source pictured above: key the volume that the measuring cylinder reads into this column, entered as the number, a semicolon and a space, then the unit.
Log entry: 920; mL
